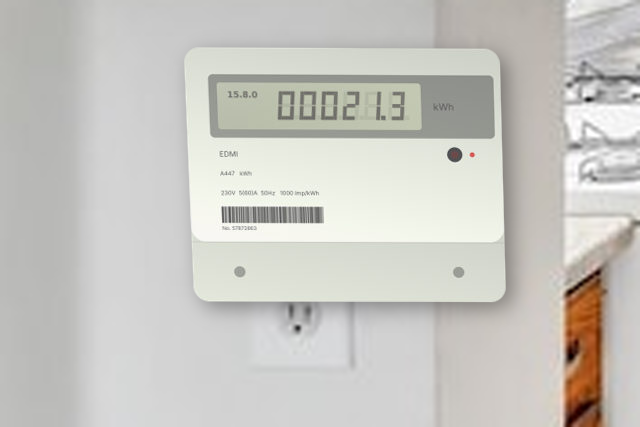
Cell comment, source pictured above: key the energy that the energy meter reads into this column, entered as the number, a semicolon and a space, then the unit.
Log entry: 21.3; kWh
